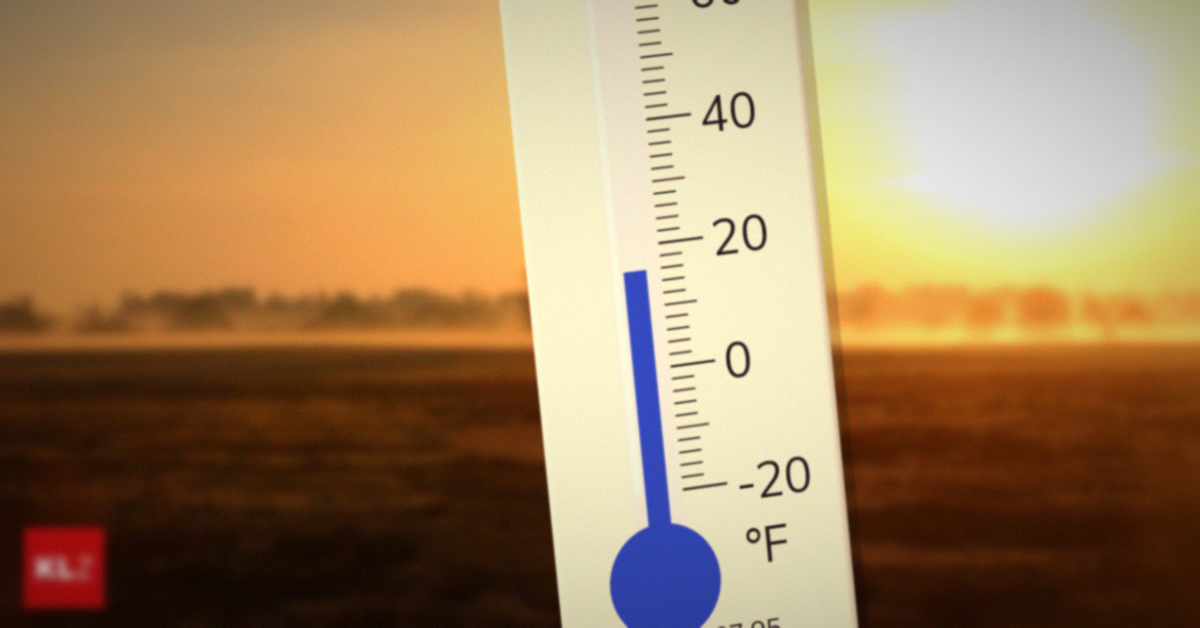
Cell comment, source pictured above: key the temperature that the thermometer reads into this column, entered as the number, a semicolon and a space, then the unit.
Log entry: 16; °F
